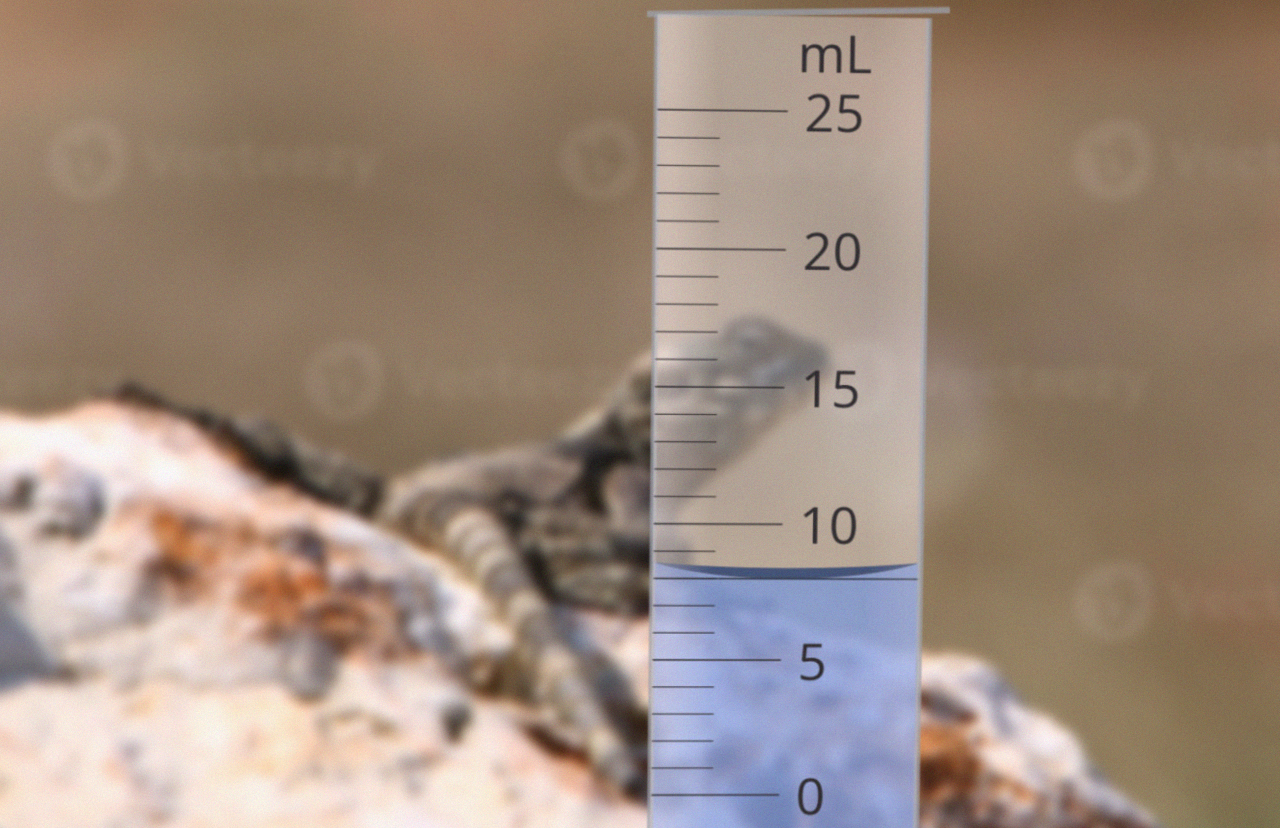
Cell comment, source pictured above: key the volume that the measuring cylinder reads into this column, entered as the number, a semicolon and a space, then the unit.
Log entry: 8; mL
